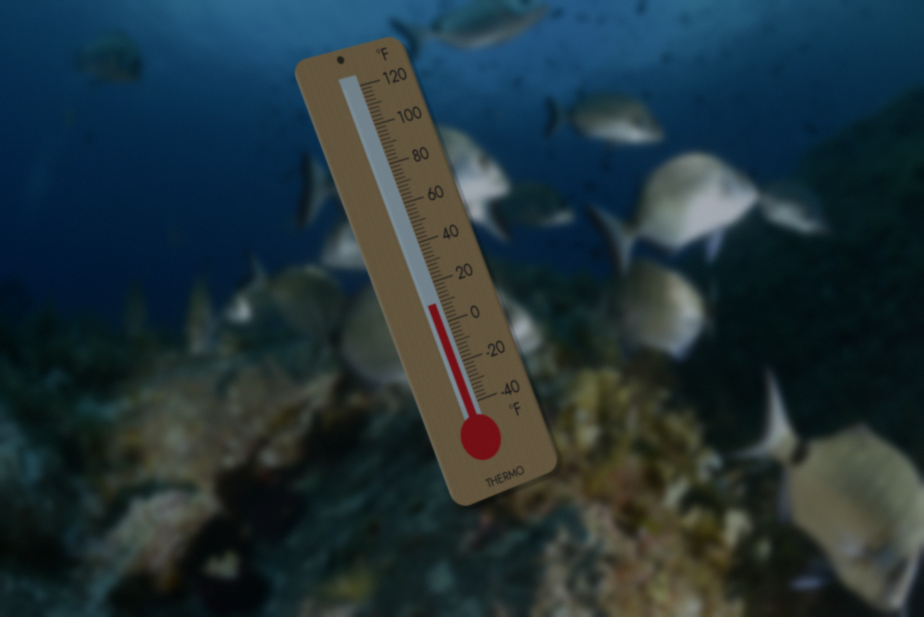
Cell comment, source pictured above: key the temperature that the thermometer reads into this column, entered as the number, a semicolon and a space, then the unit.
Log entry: 10; °F
